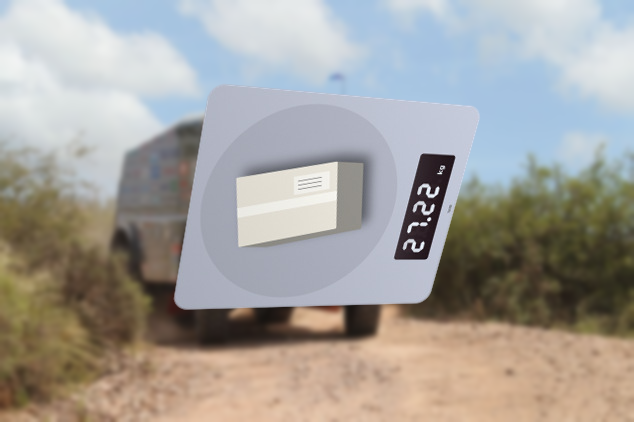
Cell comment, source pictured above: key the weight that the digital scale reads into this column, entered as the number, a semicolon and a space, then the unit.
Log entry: 27.22; kg
